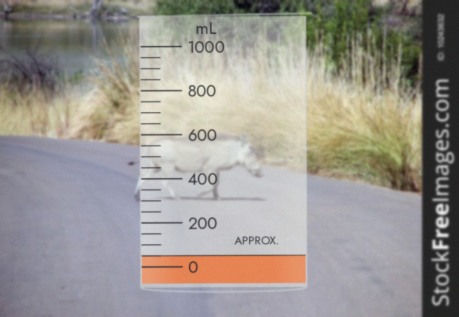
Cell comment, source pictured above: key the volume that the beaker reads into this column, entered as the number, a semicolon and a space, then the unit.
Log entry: 50; mL
